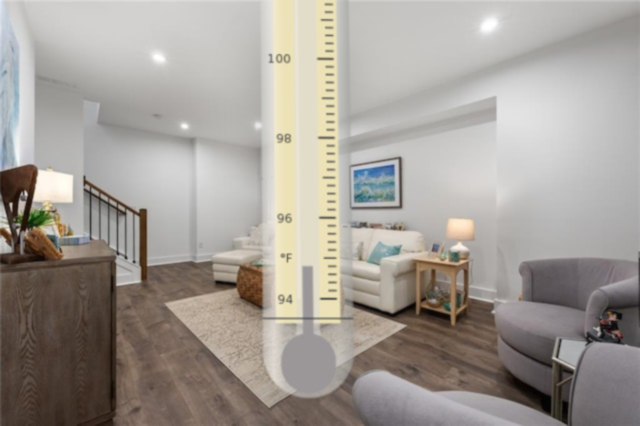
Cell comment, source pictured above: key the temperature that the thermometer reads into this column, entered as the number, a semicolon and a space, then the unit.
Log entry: 94.8; °F
